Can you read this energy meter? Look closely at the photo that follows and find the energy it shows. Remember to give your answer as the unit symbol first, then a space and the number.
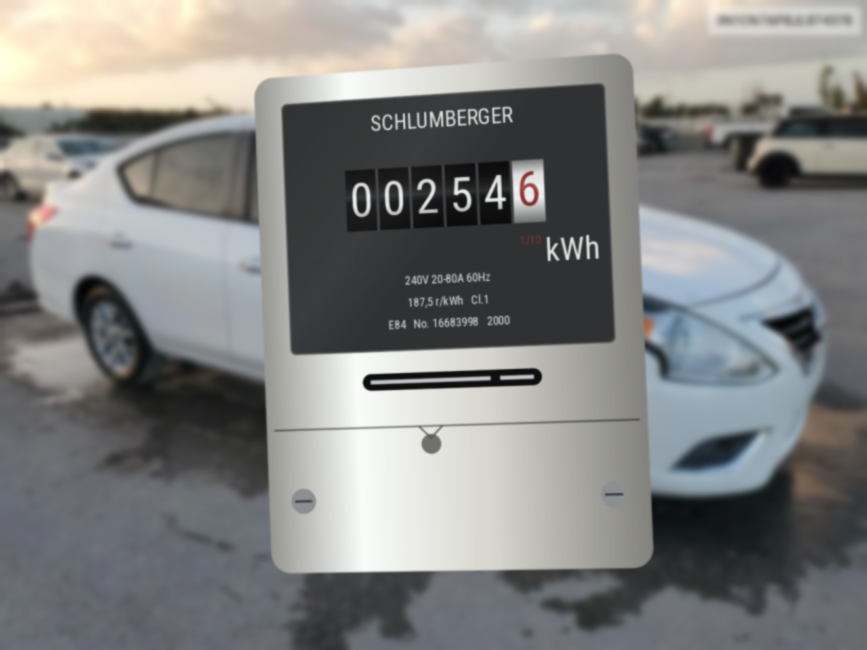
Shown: kWh 254.6
